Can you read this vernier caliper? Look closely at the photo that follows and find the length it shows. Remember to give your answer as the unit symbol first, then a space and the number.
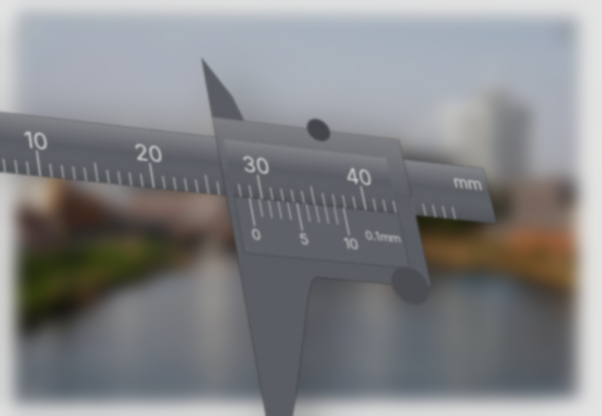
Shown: mm 28.8
